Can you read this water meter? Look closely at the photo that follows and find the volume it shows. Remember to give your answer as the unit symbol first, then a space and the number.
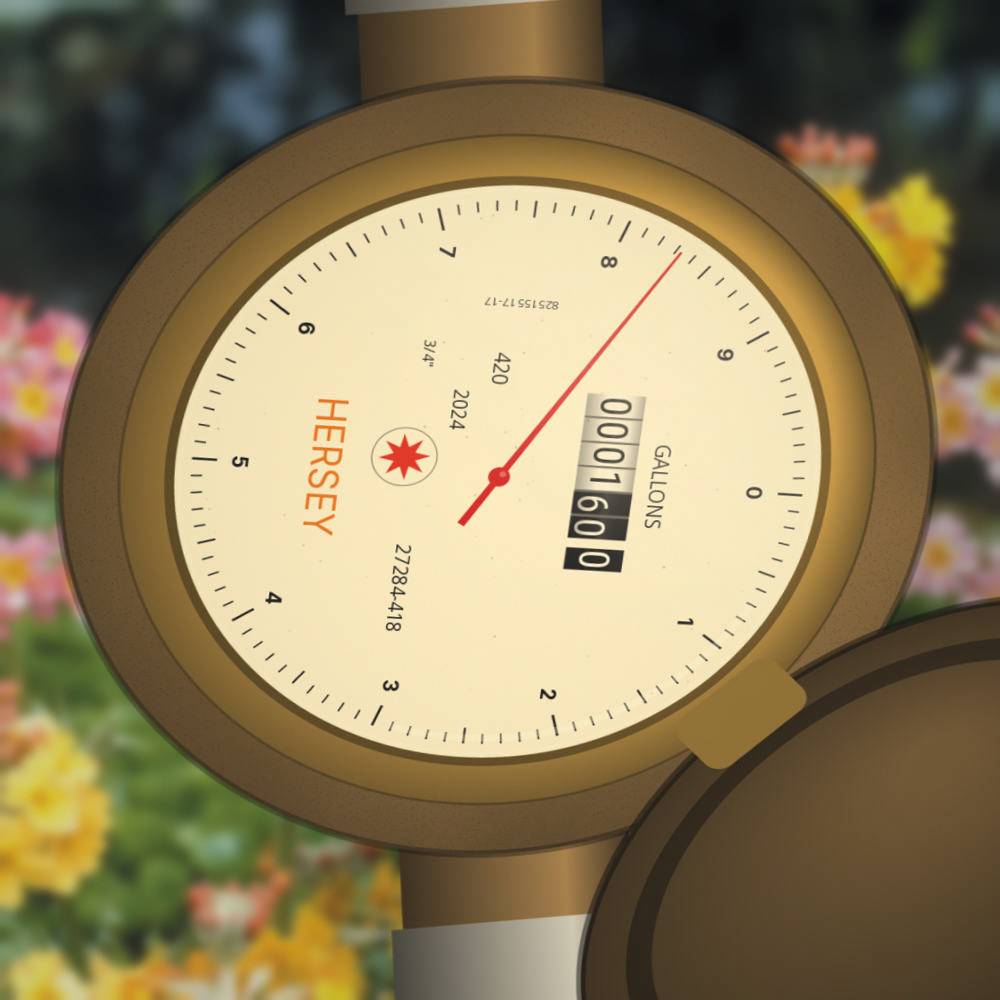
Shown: gal 1598.3
